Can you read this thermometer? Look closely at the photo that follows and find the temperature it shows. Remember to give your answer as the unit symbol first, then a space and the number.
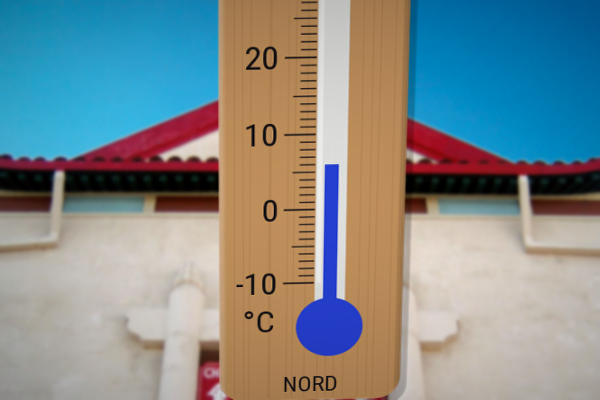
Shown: °C 6
